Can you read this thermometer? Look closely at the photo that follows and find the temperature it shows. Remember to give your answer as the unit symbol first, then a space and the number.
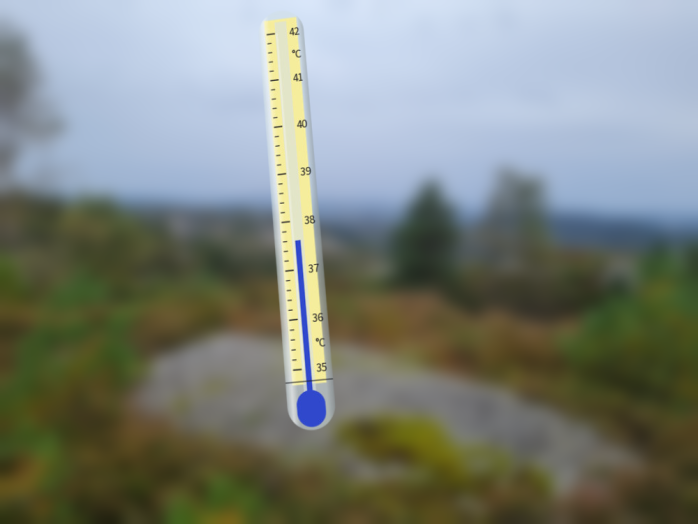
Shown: °C 37.6
